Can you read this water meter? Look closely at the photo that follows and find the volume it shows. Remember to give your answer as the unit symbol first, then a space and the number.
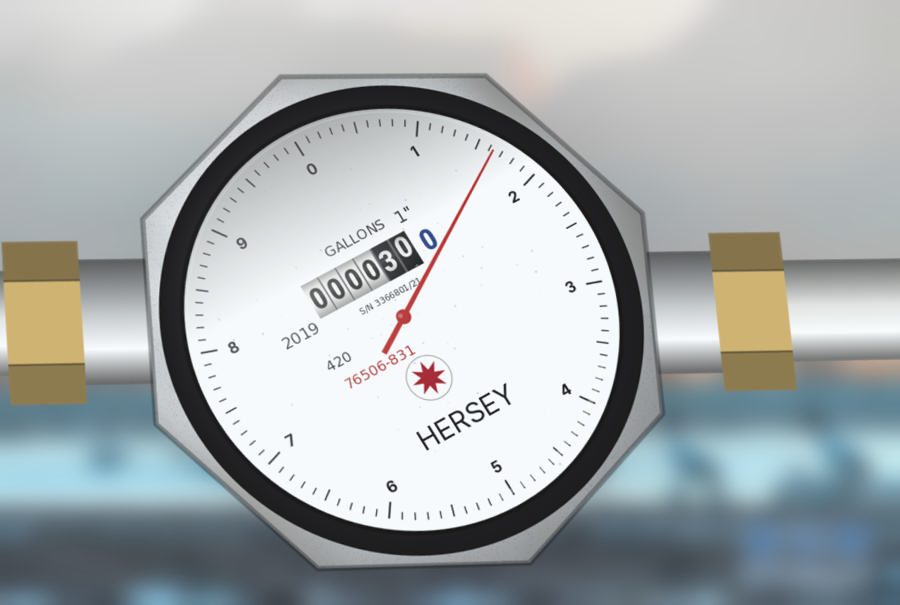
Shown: gal 301.6
